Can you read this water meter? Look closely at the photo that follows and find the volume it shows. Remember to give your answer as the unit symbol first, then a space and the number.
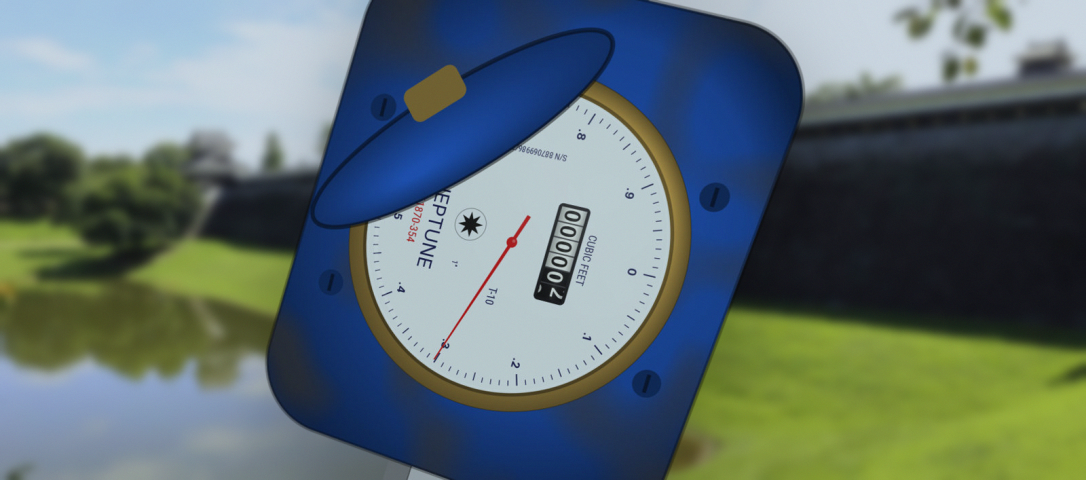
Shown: ft³ 2.30
